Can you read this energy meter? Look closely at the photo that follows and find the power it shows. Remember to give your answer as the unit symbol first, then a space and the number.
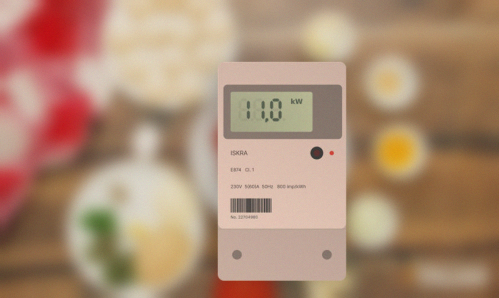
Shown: kW 11.0
